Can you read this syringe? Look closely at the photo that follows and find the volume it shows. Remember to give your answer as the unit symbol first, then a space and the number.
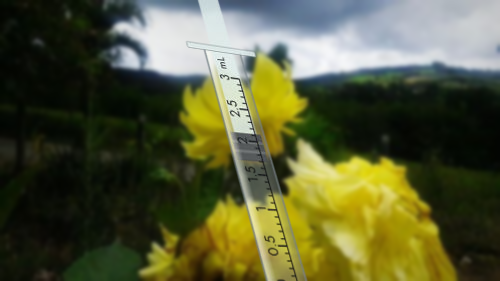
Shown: mL 1.7
